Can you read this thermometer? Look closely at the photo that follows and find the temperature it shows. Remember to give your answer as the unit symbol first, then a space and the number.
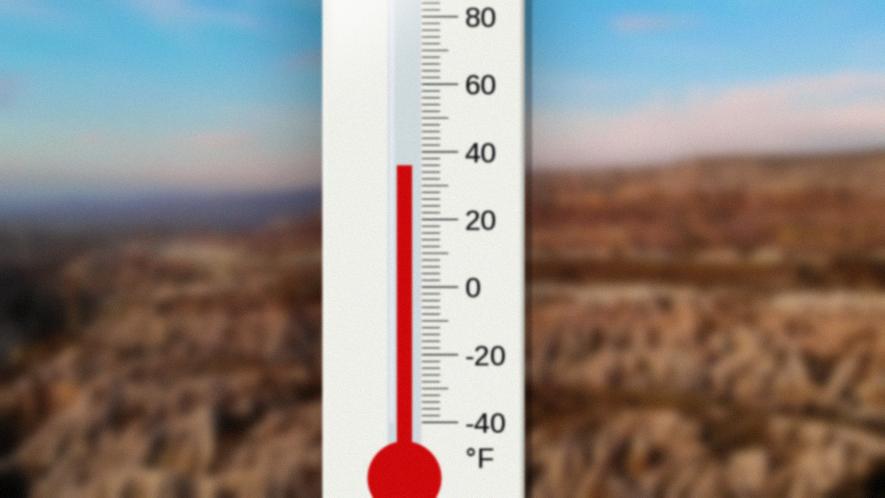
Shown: °F 36
